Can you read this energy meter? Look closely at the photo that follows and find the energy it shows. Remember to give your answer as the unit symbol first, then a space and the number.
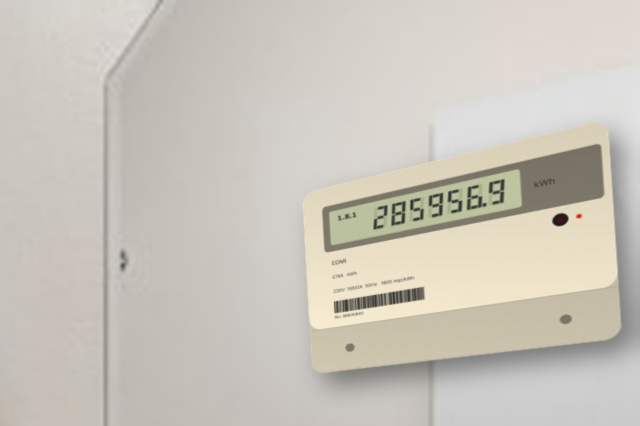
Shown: kWh 285956.9
